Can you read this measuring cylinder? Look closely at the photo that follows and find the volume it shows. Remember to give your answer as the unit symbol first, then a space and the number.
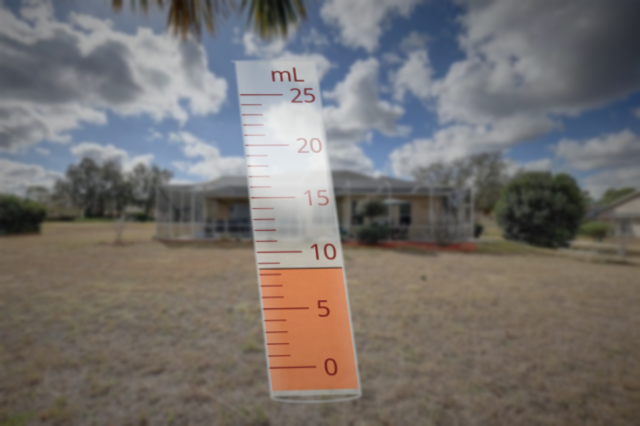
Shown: mL 8.5
